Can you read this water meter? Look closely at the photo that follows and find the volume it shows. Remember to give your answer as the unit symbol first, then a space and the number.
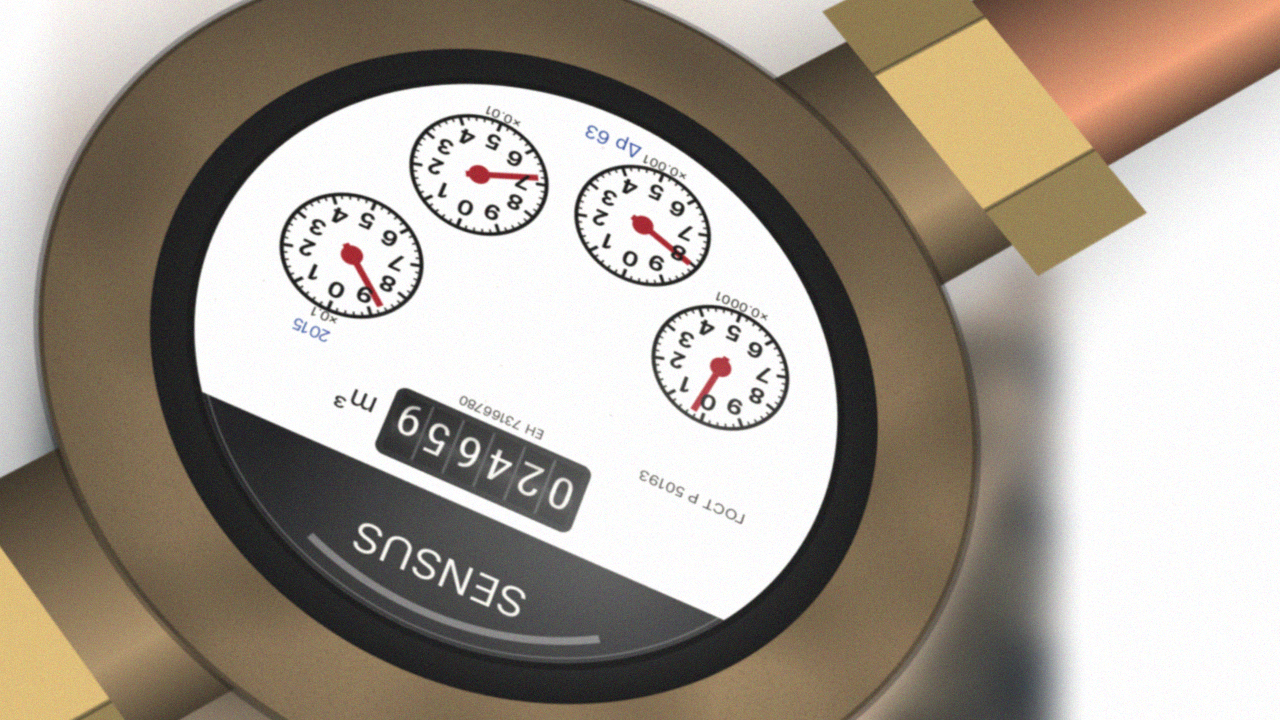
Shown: m³ 24658.8680
